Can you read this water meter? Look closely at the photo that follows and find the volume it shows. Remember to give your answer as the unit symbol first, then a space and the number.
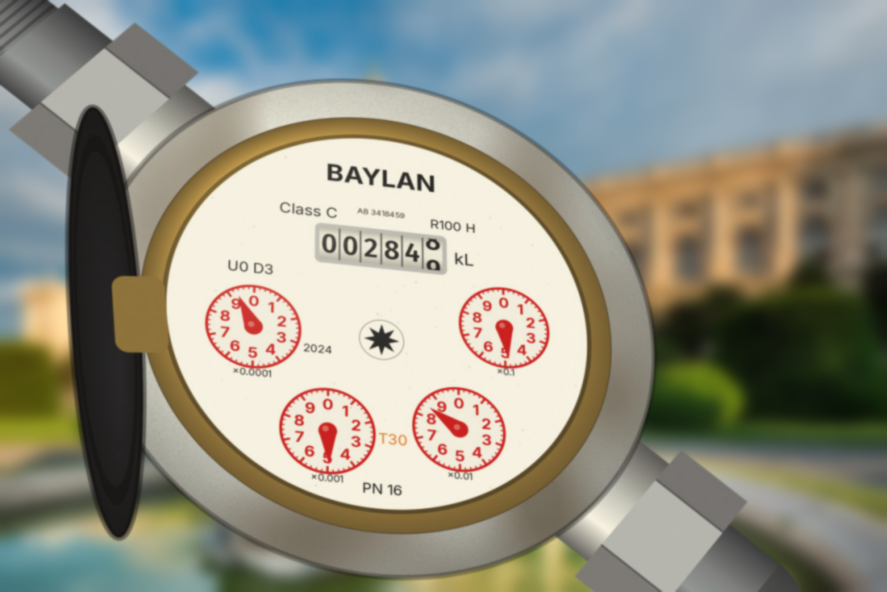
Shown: kL 2848.4849
